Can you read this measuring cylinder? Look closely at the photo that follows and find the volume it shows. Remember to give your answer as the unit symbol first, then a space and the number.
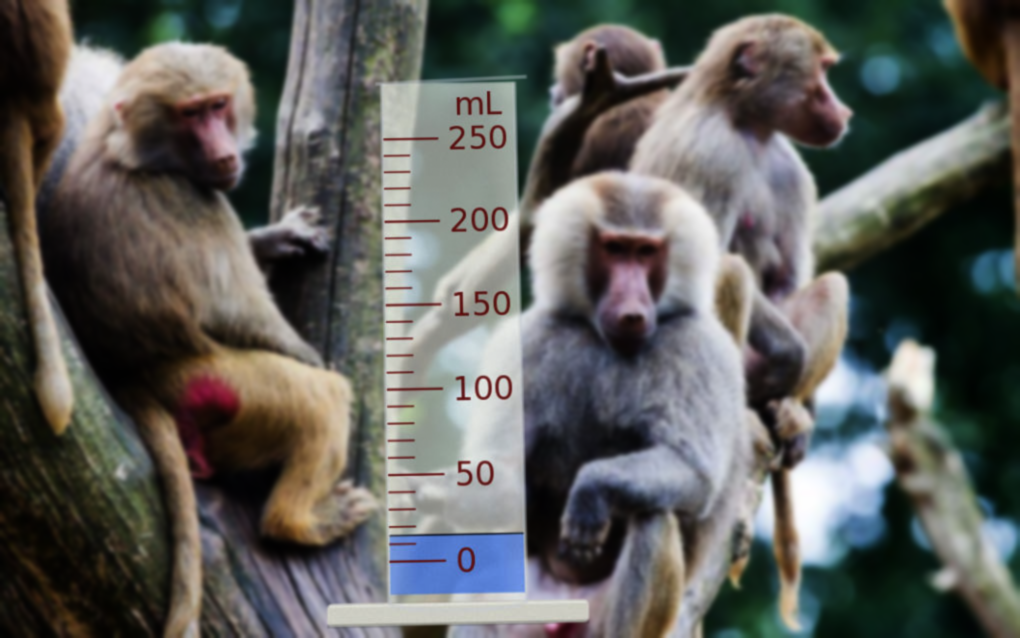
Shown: mL 15
